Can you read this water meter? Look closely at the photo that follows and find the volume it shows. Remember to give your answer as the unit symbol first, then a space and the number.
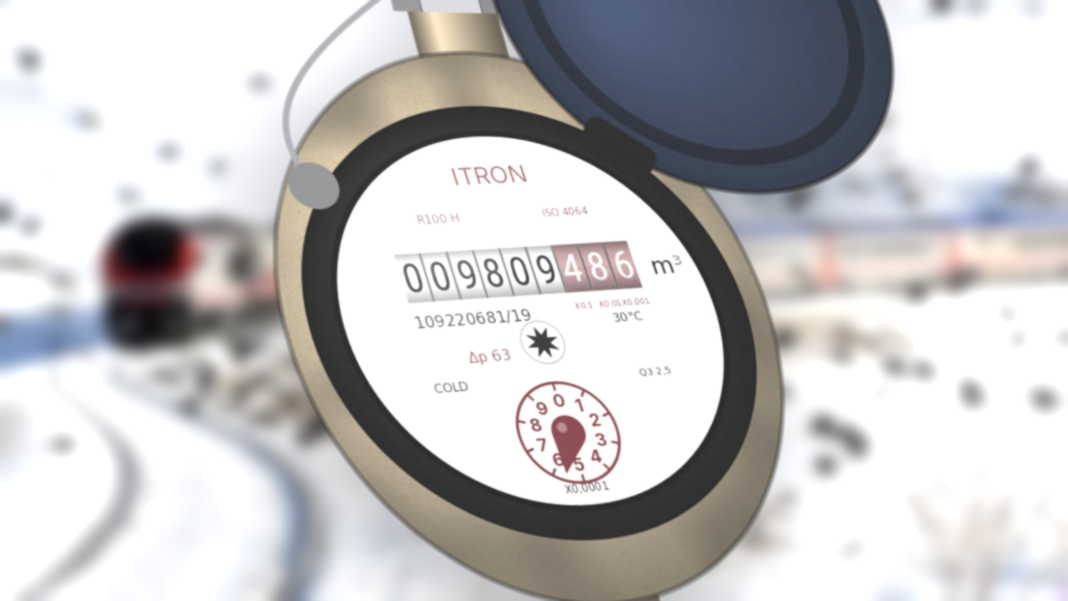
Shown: m³ 9809.4865
